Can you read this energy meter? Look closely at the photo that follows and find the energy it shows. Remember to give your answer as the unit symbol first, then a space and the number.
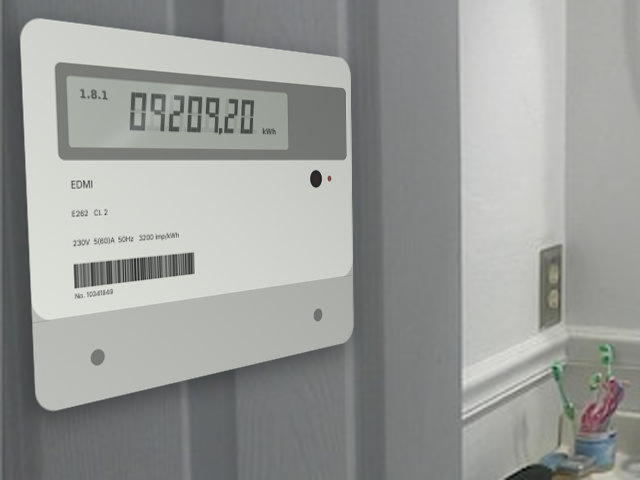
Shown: kWh 9209.20
